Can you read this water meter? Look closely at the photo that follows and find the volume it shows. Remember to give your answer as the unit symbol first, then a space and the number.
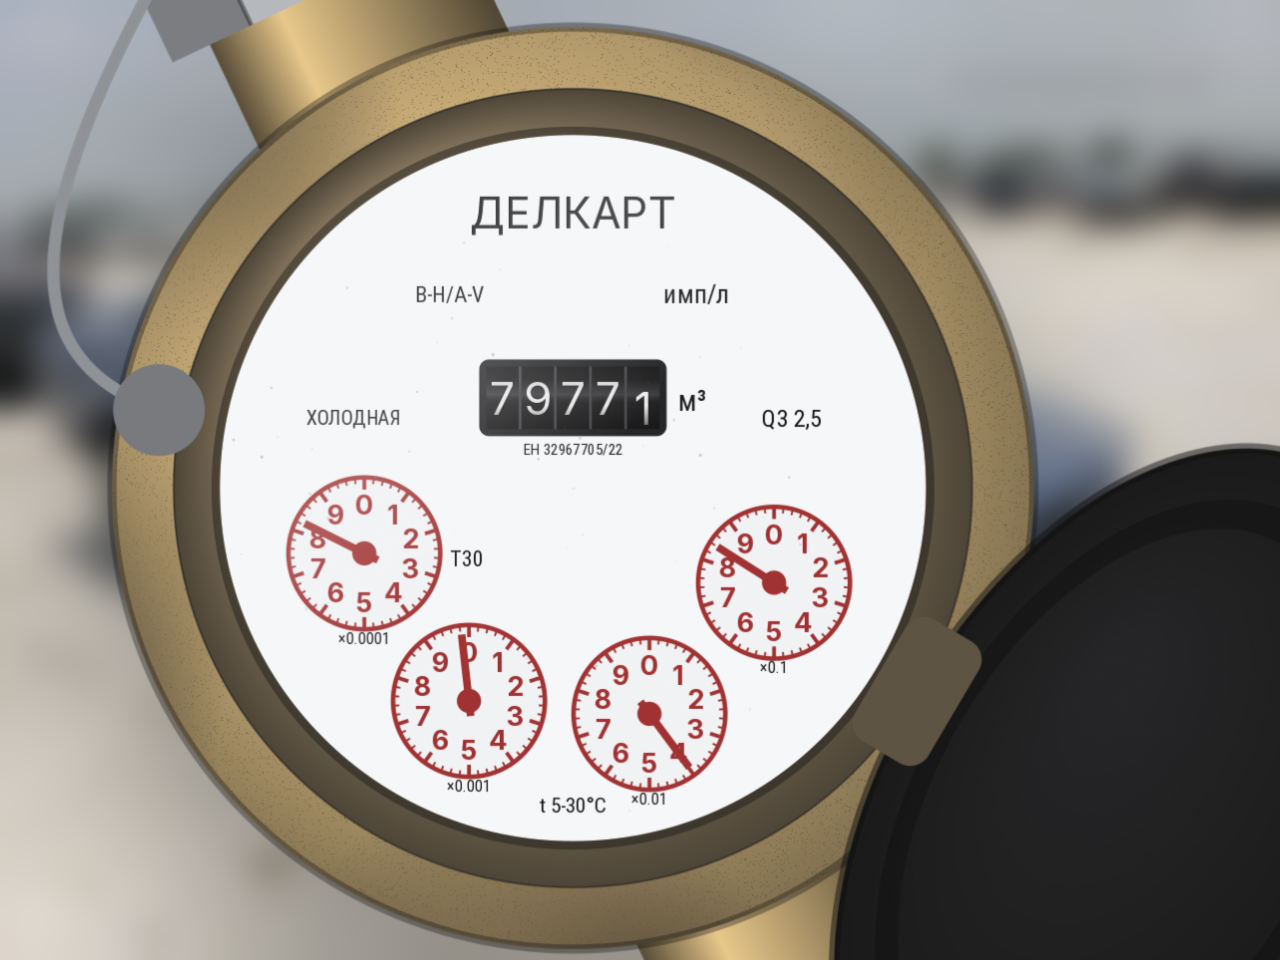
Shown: m³ 79770.8398
